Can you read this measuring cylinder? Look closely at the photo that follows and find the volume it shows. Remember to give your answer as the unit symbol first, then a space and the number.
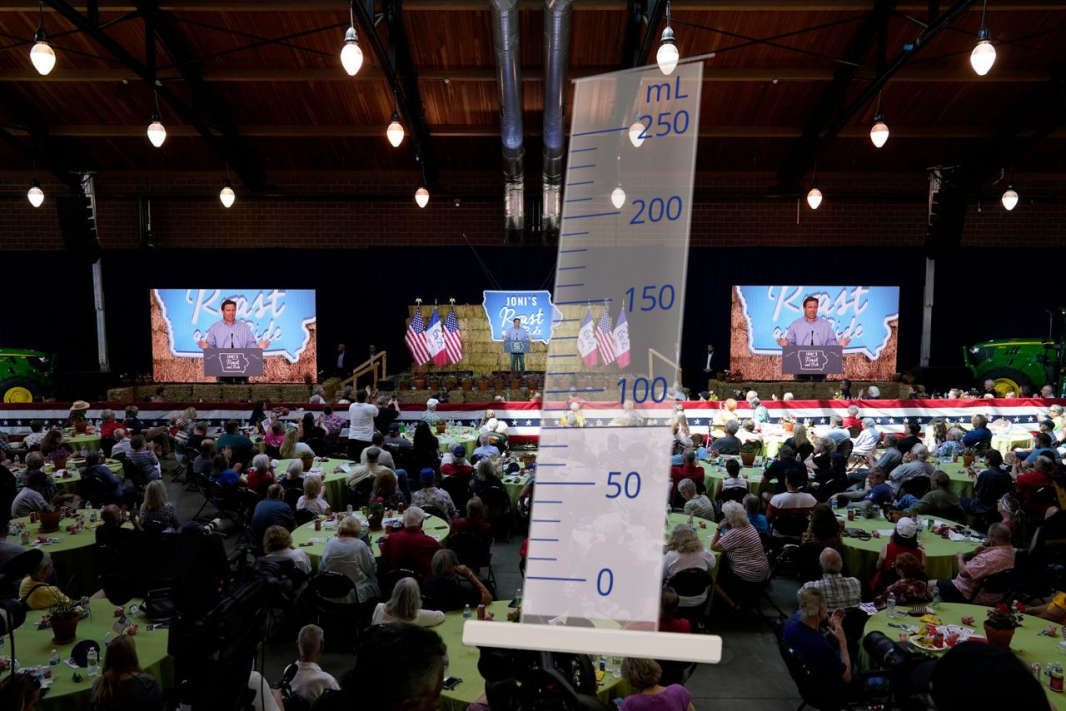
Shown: mL 80
